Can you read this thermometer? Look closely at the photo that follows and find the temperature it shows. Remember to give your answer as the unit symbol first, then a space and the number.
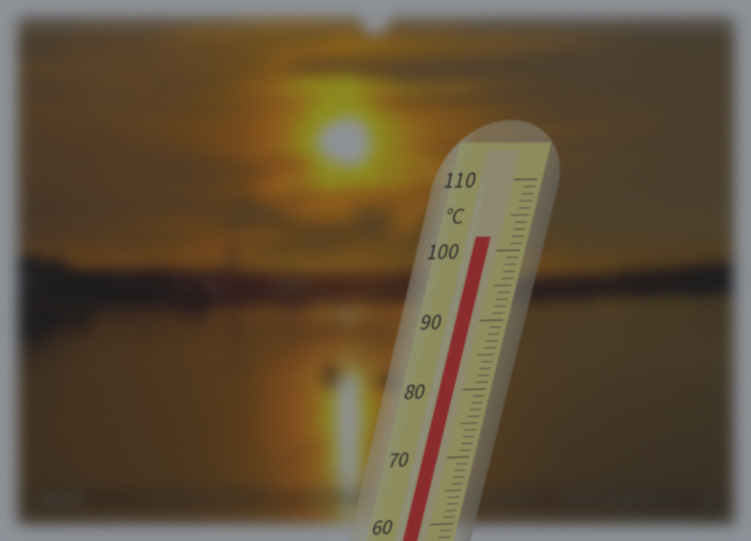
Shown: °C 102
